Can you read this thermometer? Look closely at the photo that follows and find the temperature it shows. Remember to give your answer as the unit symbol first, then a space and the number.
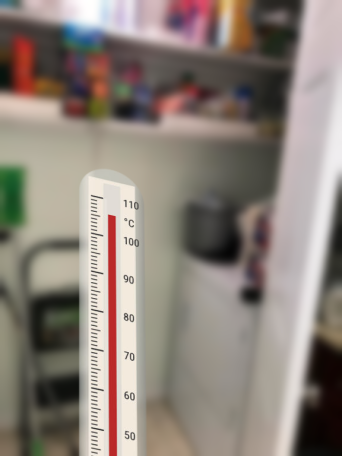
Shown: °C 106
